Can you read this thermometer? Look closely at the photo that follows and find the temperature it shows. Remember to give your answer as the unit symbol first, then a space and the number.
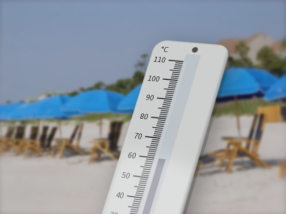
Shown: °C 60
